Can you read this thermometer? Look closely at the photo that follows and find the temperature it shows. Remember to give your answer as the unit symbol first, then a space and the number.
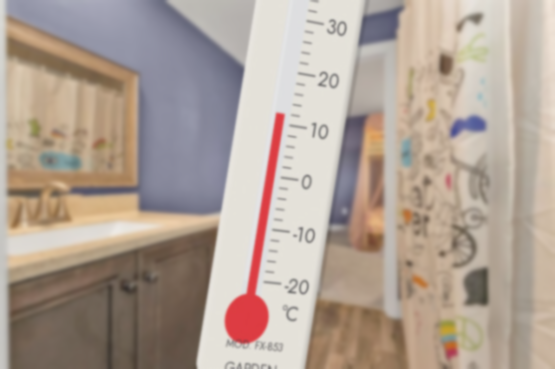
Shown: °C 12
